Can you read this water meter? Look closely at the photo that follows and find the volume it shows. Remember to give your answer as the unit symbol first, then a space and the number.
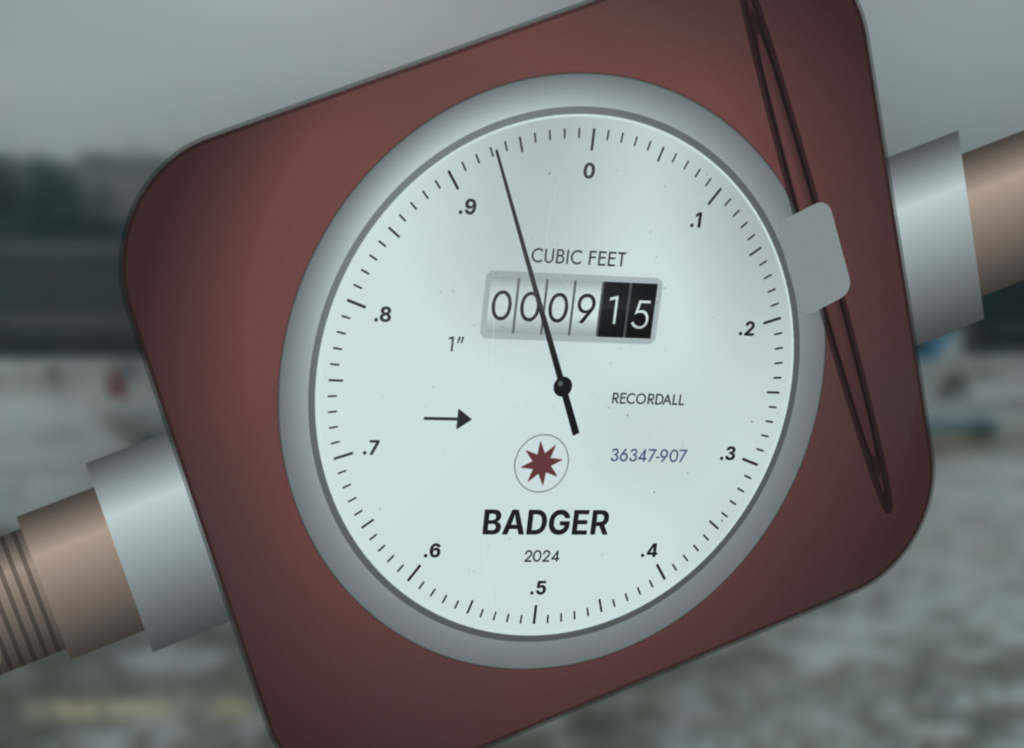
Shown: ft³ 914.93
